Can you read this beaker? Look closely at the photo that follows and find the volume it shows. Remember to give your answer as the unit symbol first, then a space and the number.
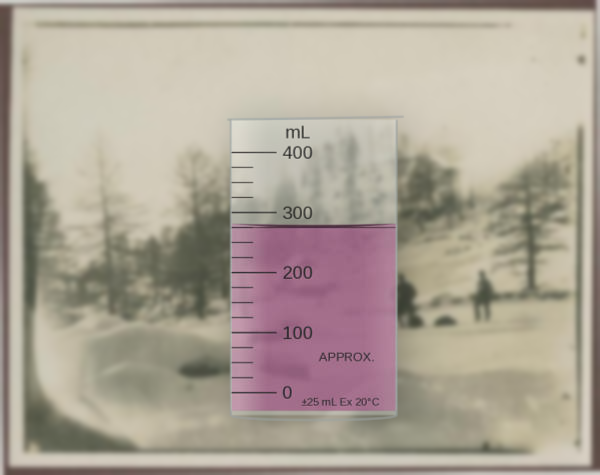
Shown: mL 275
